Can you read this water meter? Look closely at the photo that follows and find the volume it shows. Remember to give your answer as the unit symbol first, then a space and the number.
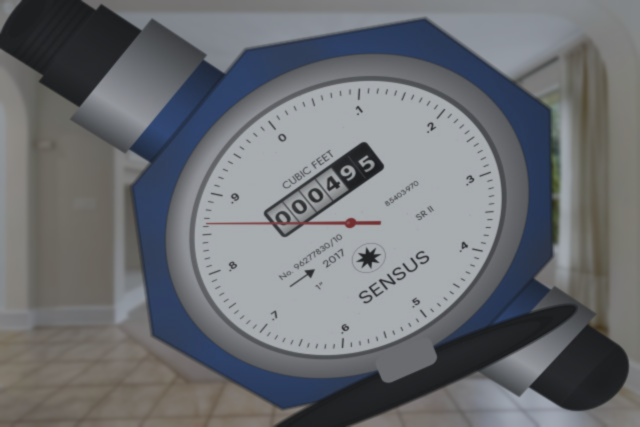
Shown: ft³ 494.86
